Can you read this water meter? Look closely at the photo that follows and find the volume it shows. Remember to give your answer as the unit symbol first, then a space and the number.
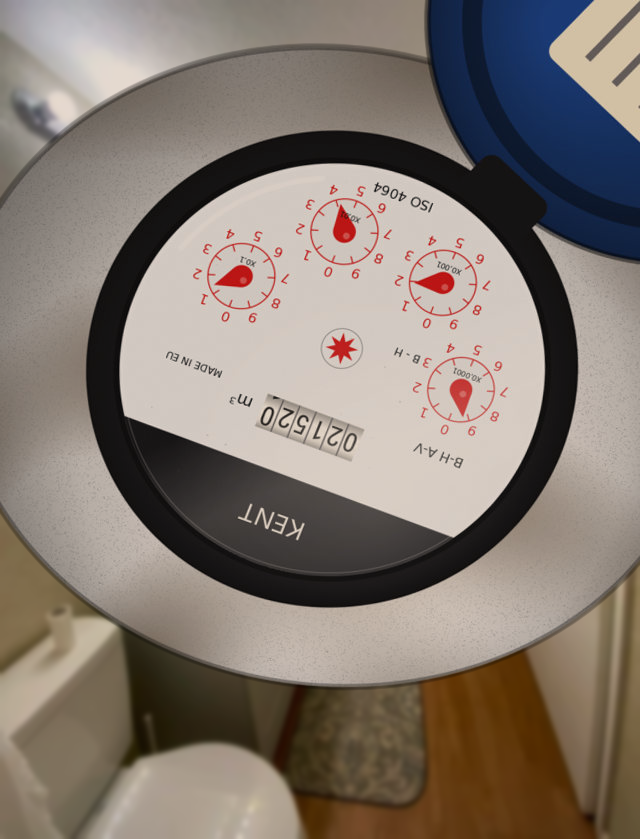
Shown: m³ 21520.1419
